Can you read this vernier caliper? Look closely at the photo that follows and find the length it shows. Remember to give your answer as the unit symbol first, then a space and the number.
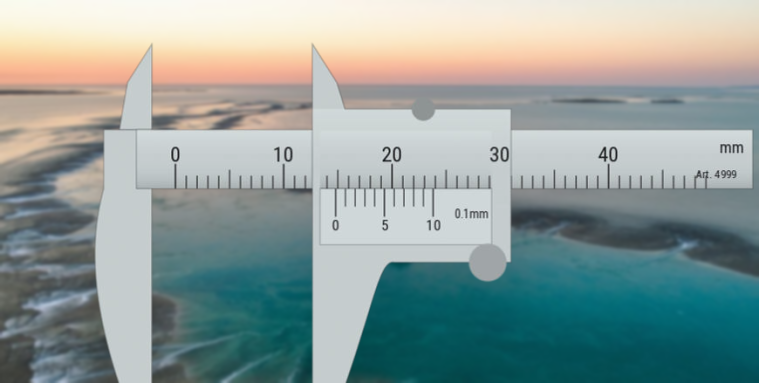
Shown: mm 14.8
